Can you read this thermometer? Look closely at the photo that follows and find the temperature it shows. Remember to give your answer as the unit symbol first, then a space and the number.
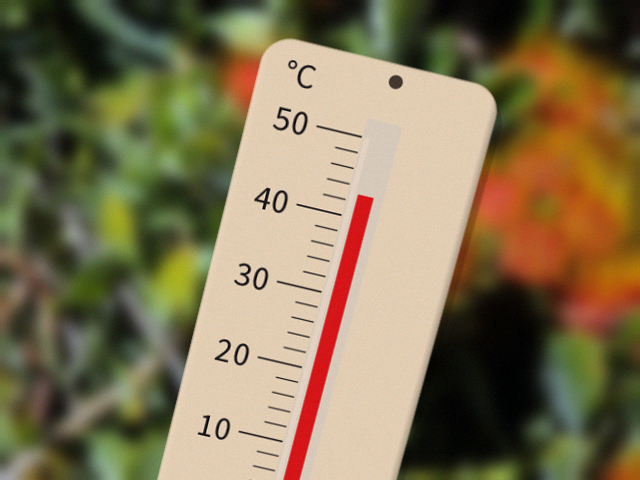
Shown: °C 43
